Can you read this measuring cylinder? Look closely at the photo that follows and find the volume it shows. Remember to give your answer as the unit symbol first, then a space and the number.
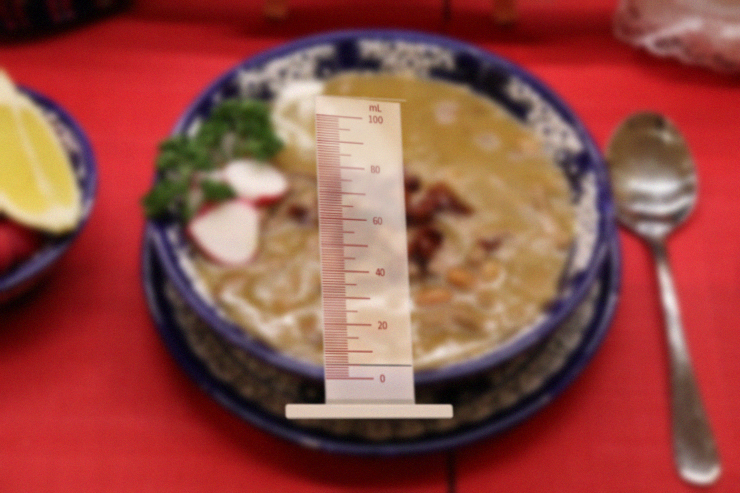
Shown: mL 5
